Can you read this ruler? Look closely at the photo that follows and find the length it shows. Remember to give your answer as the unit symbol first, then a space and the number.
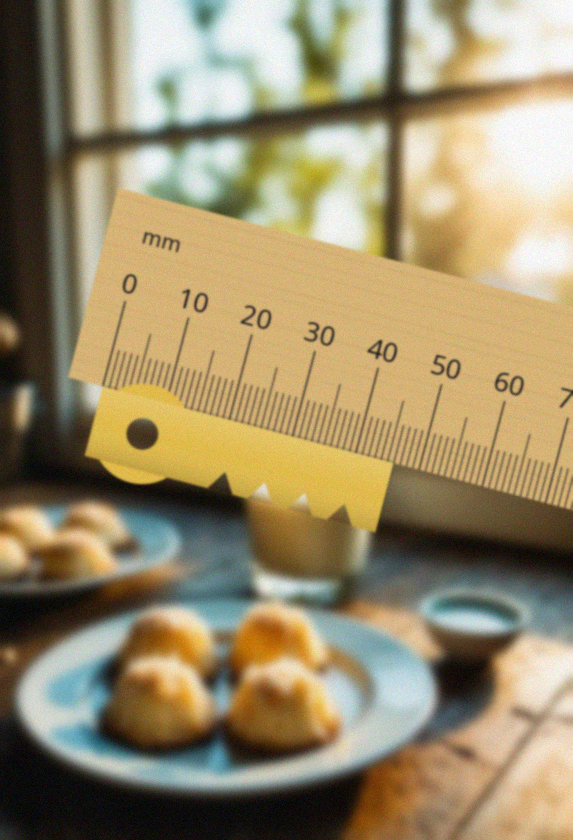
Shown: mm 46
